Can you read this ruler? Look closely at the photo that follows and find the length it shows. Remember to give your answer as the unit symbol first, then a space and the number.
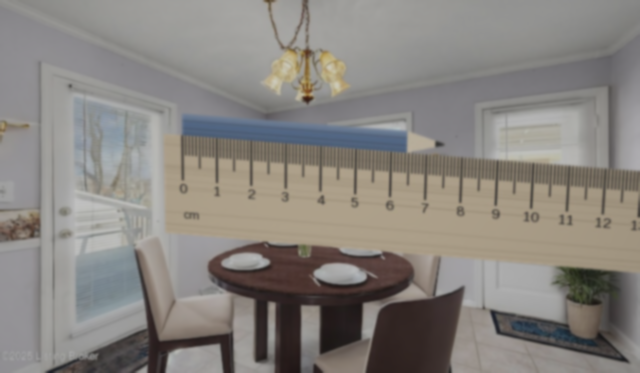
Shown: cm 7.5
